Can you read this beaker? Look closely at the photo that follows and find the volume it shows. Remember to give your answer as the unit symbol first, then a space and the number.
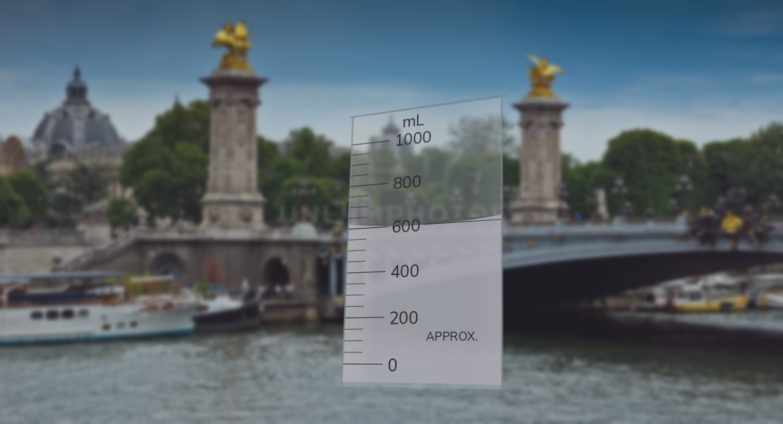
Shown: mL 600
